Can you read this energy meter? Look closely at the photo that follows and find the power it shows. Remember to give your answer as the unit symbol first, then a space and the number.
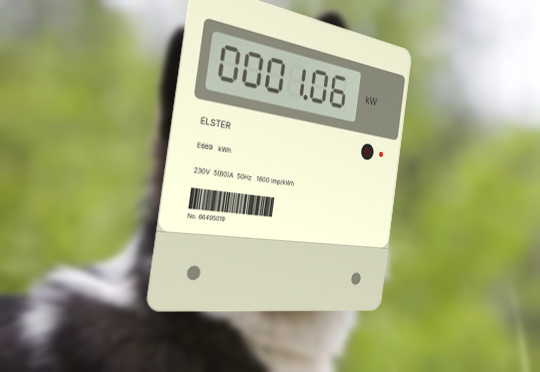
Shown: kW 1.06
